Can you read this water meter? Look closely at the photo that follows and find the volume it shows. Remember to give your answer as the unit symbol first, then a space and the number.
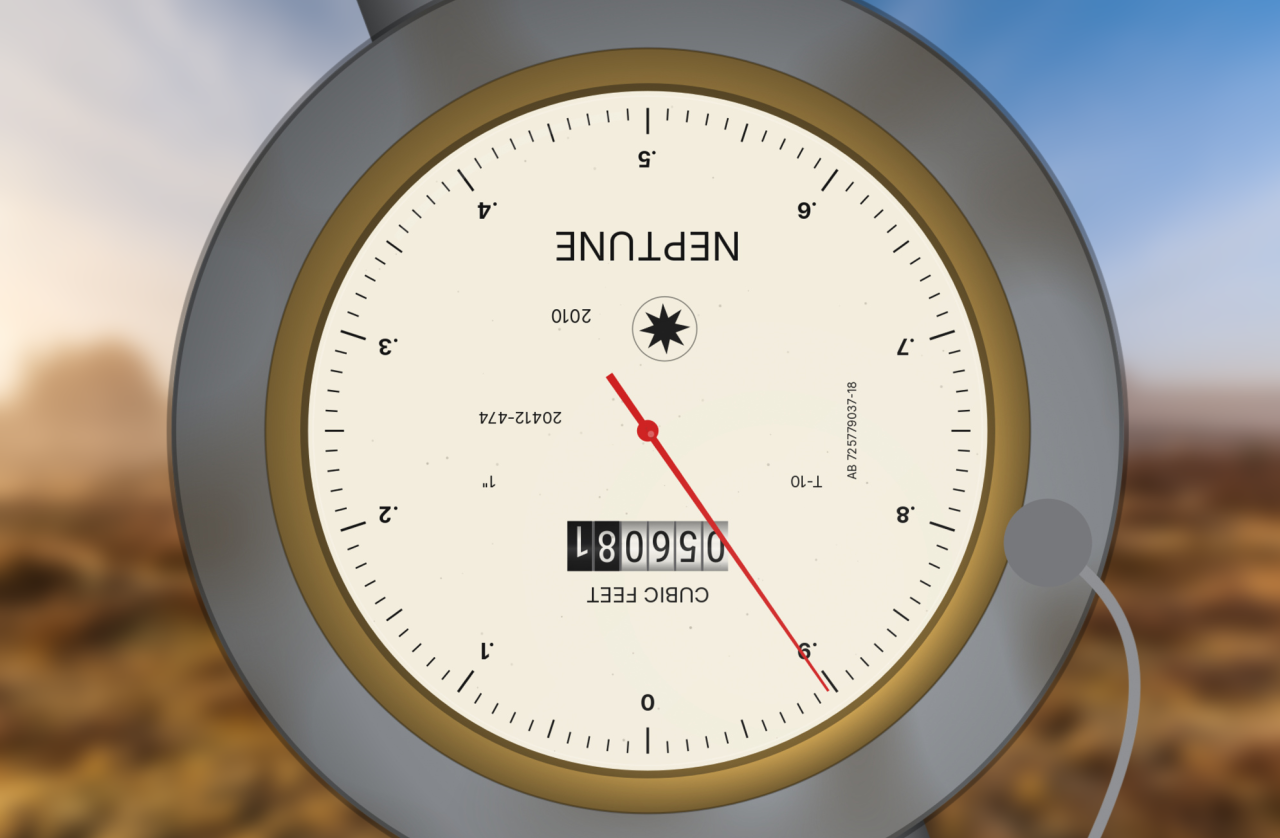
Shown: ft³ 56080.90
